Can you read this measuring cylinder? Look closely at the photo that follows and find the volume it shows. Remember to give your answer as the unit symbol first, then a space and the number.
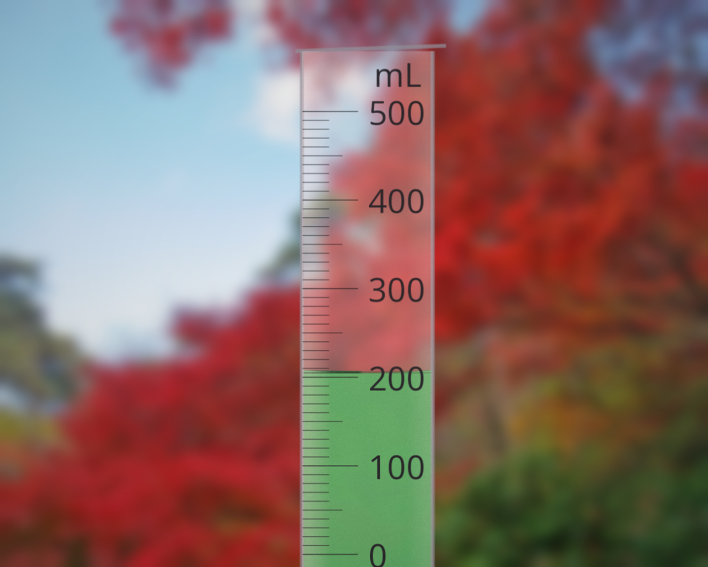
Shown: mL 205
